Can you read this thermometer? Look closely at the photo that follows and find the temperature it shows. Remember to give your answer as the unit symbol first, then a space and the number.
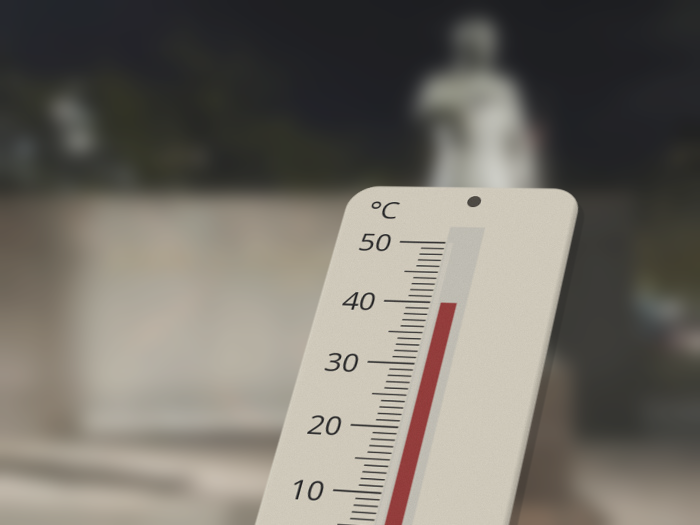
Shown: °C 40
